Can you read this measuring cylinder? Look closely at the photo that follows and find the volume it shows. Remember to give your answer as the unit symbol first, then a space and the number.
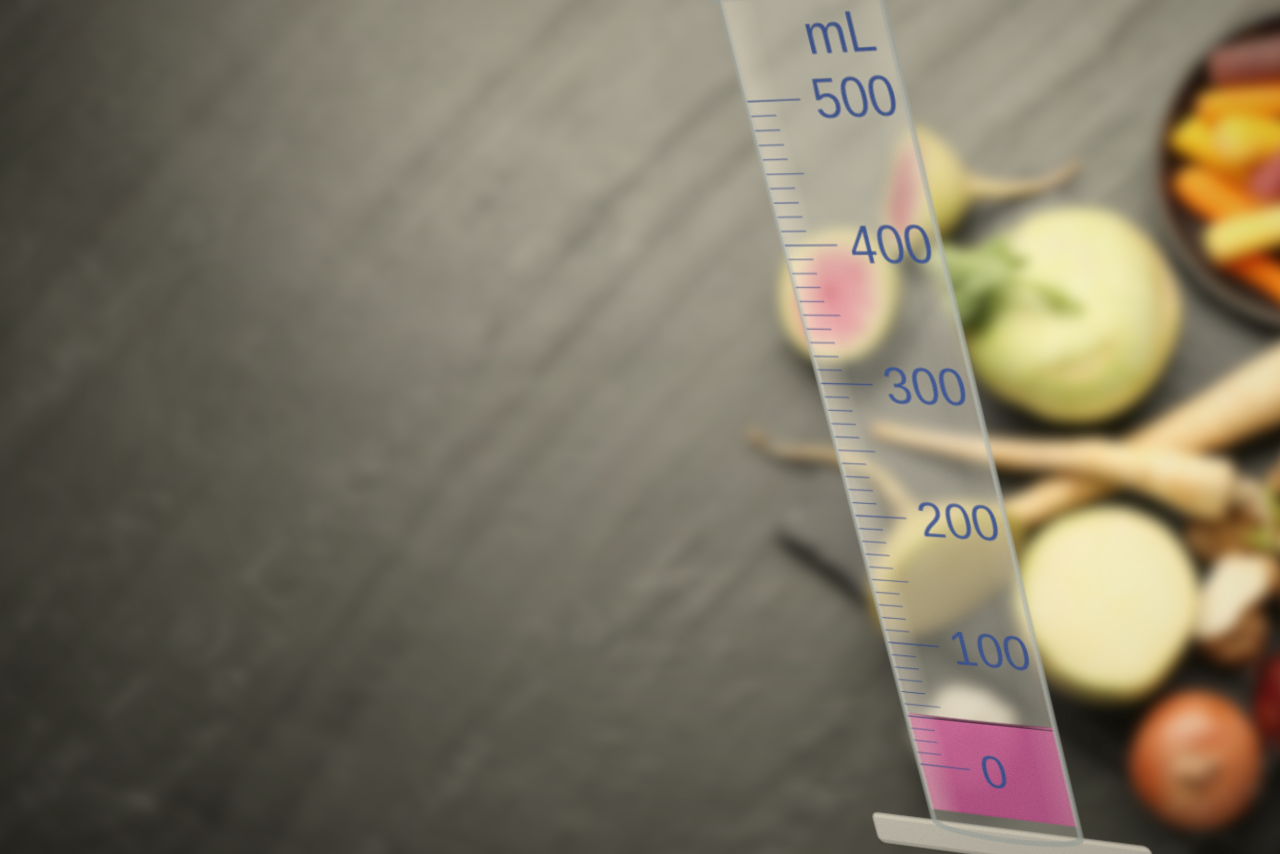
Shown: mL 40
